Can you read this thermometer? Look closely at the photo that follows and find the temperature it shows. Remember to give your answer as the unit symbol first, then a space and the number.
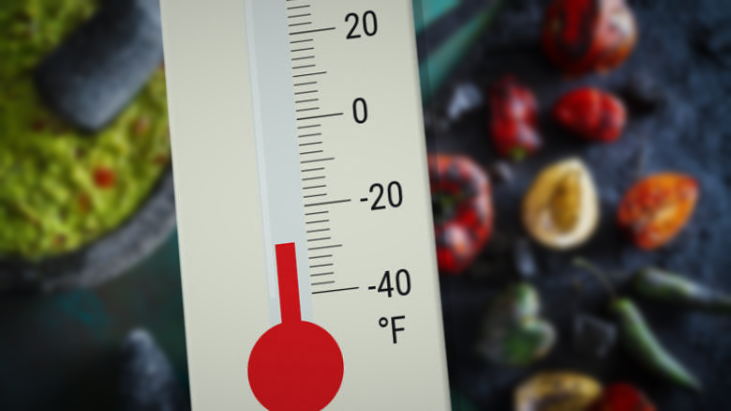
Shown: °F -28
